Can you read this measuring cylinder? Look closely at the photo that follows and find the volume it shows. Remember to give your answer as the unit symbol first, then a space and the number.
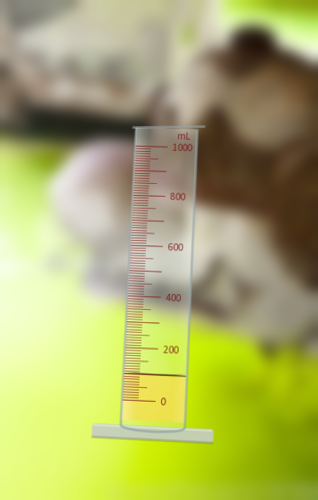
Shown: mL 100
